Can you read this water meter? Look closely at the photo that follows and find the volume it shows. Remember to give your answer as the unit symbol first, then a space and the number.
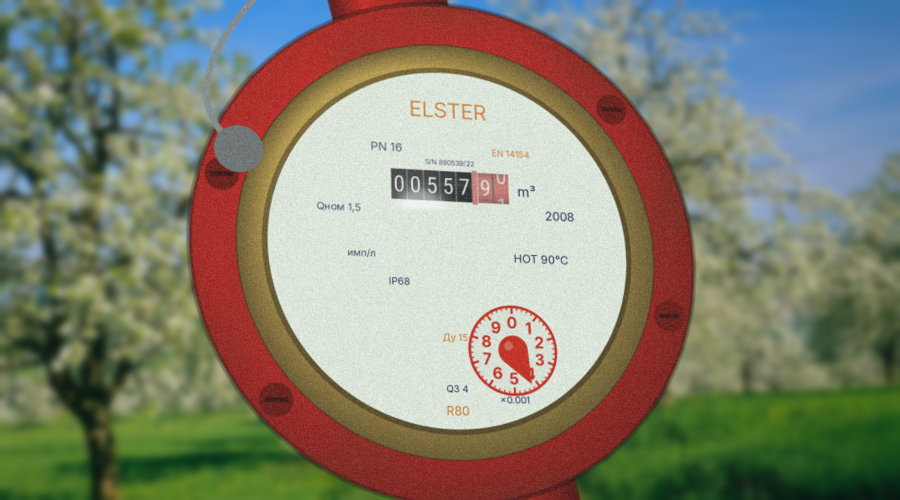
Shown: m³ 557.904
